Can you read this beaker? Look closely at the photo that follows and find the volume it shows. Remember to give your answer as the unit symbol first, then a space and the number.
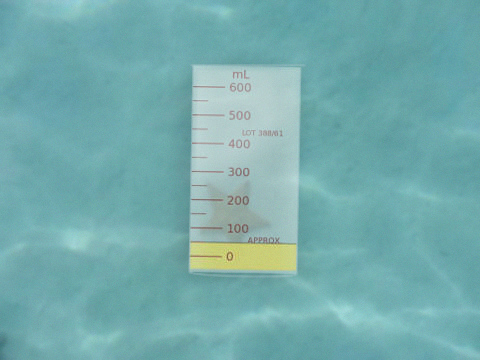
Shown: mL 50
